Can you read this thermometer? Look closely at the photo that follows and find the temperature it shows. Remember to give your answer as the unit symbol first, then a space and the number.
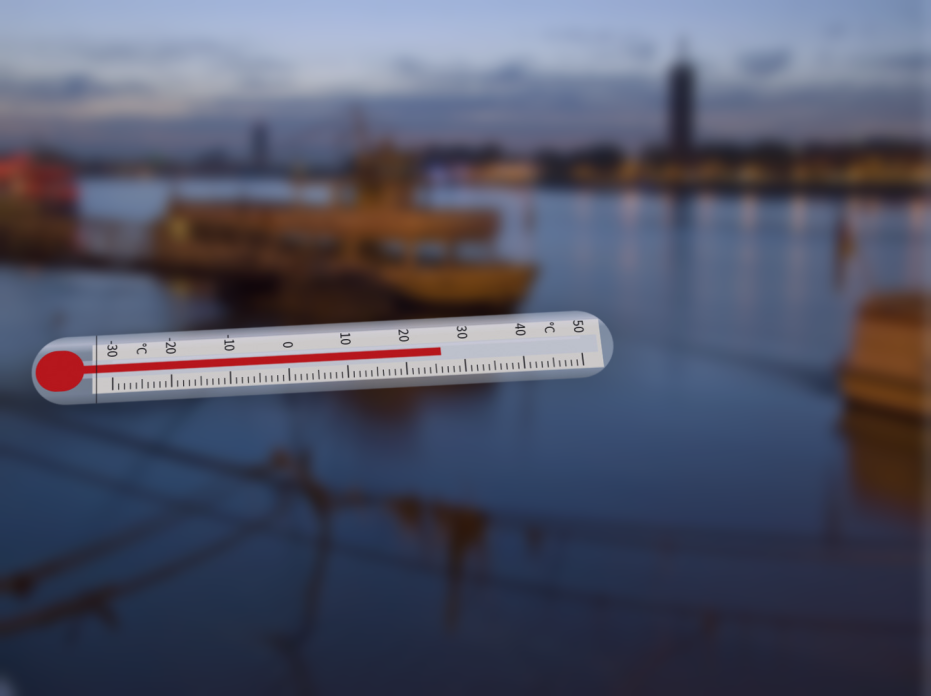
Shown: °C 26
